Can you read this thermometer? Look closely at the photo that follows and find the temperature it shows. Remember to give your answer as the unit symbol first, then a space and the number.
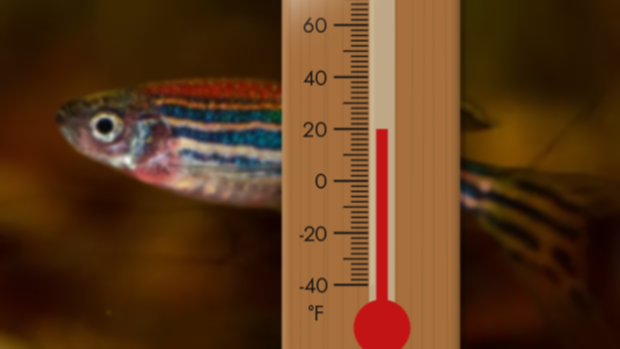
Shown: °F 20
